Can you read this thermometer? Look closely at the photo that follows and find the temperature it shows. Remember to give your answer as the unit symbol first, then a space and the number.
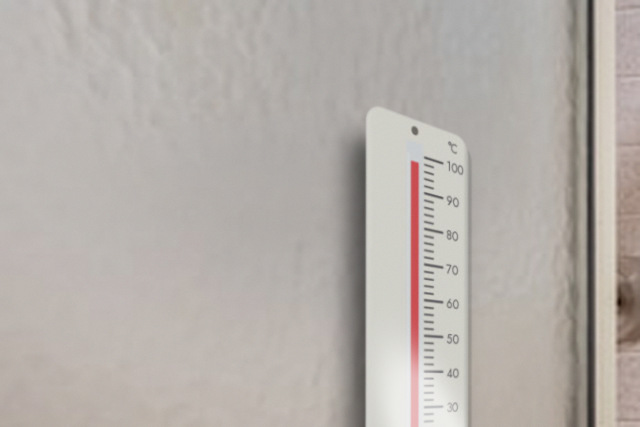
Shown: °C 98
